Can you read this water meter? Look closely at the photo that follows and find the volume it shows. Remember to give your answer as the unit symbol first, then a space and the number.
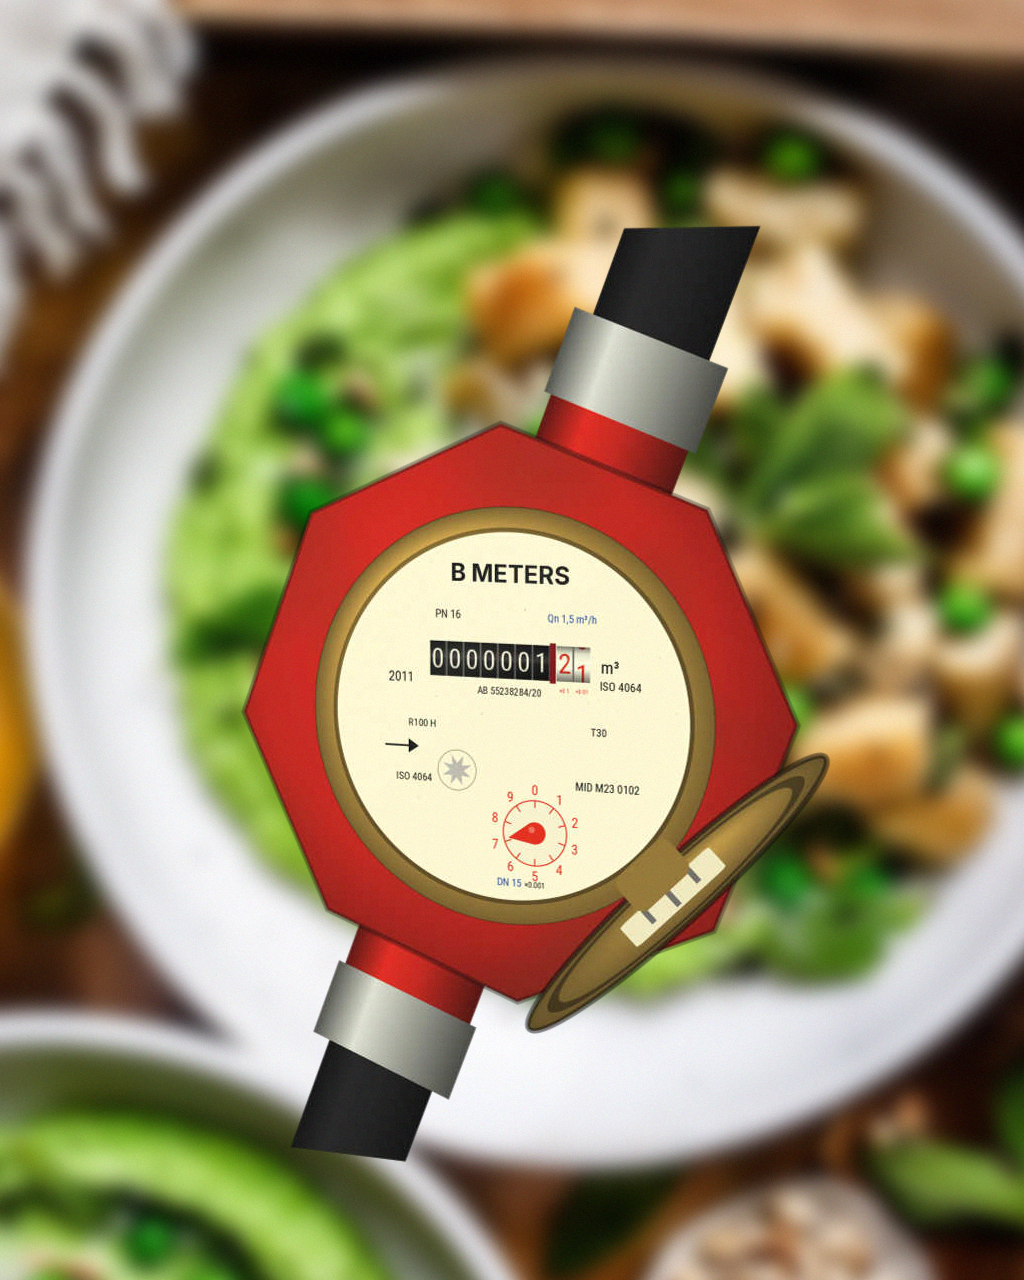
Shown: m³ 1.207
